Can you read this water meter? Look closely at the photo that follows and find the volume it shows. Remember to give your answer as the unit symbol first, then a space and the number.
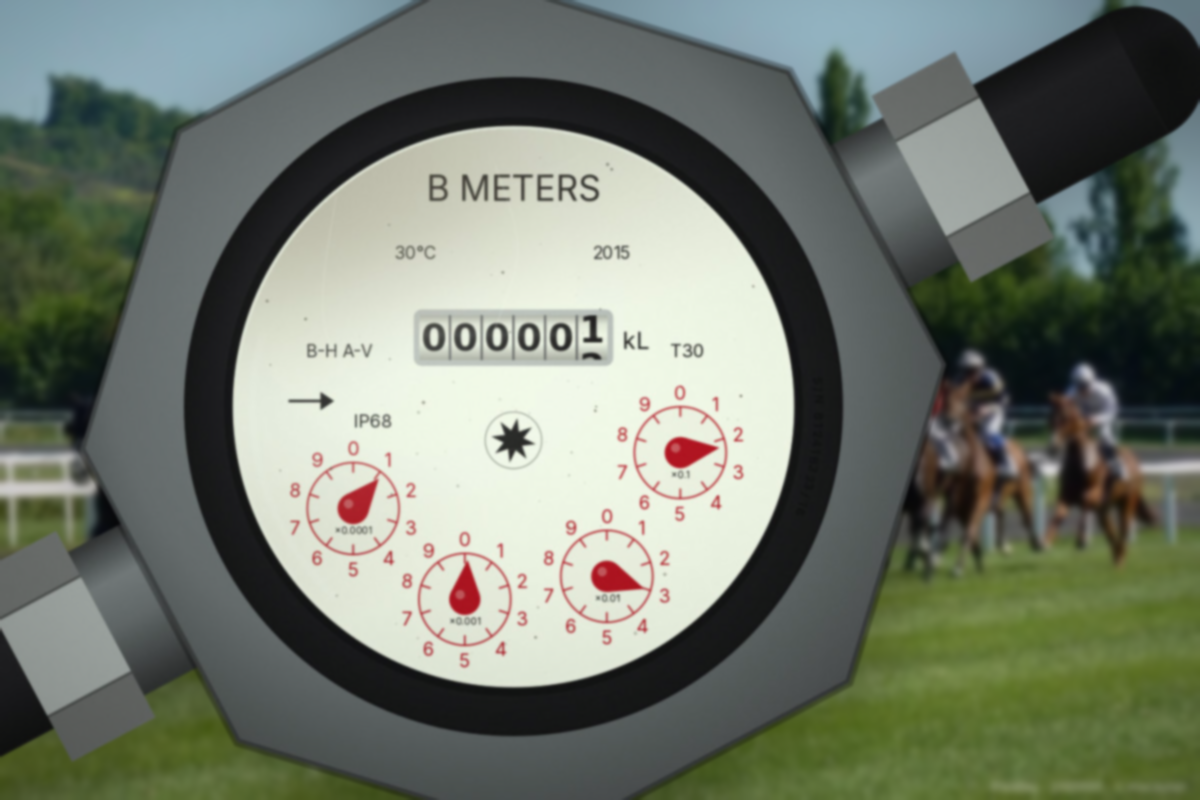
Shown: kL 1.2301
